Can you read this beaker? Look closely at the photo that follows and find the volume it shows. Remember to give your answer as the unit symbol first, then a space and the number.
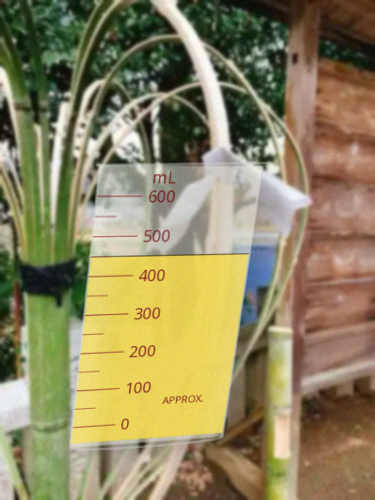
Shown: mL 450
